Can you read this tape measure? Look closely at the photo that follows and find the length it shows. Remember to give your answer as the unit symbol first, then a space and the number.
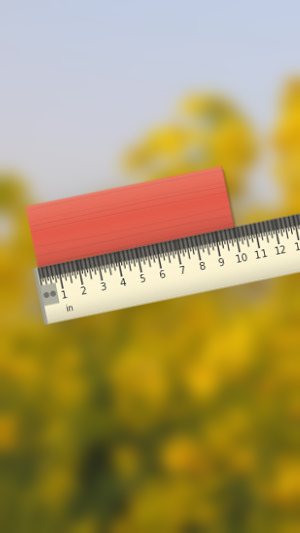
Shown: in 10
